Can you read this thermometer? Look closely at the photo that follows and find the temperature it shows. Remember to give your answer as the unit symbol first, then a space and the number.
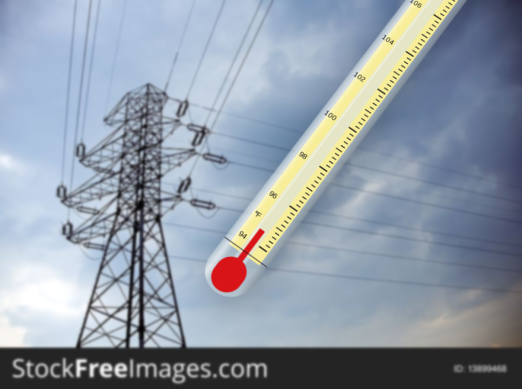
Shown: °F 94.6
